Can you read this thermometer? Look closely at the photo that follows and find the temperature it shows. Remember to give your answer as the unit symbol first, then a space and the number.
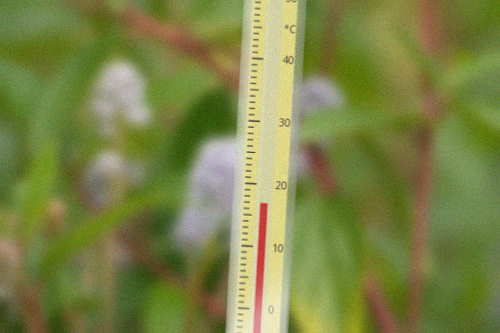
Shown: °C 17
